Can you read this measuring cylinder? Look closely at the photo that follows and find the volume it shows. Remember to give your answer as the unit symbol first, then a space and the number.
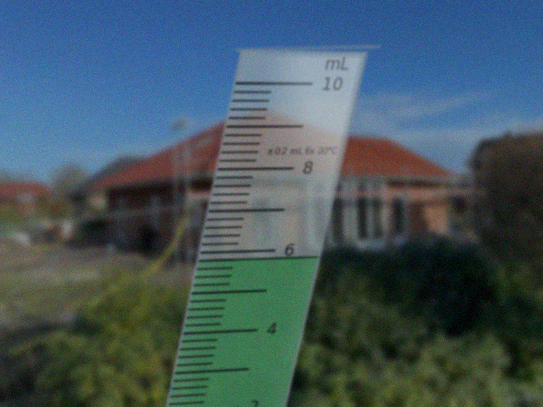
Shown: mL 5.8
